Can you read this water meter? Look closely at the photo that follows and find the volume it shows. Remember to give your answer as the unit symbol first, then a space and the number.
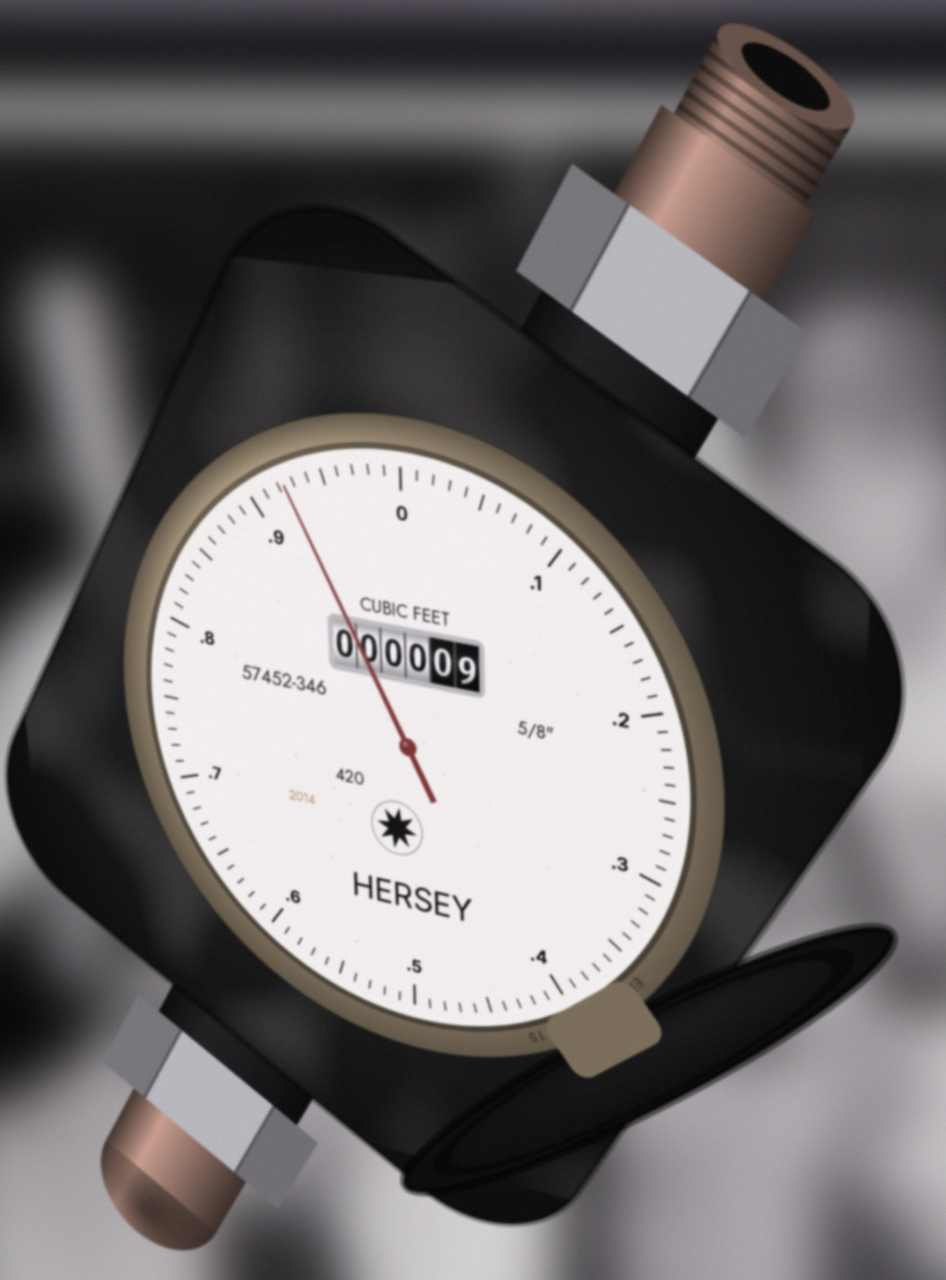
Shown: ft³ 8.92
